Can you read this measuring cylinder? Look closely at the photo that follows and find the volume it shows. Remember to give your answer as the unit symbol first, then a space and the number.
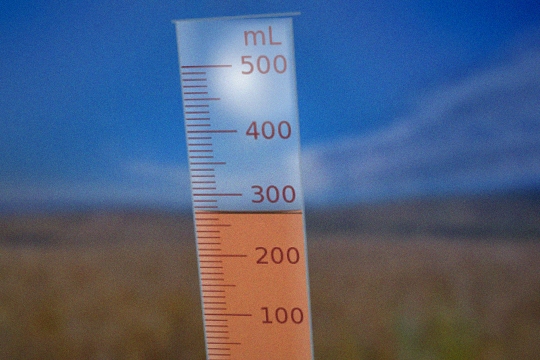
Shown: mL 270
